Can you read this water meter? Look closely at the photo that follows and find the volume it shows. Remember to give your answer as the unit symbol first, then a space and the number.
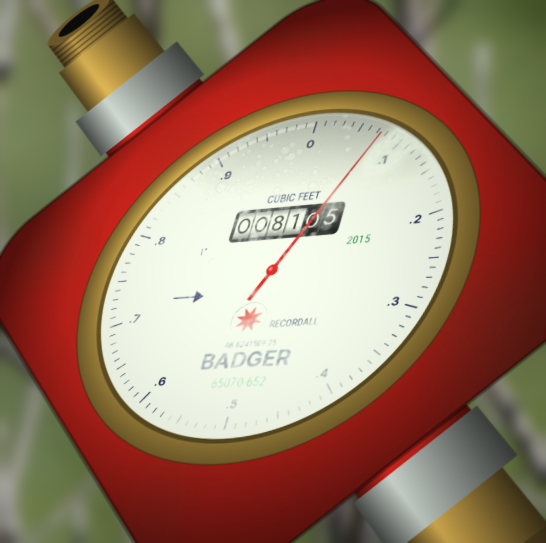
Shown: ft³ 8105.07
